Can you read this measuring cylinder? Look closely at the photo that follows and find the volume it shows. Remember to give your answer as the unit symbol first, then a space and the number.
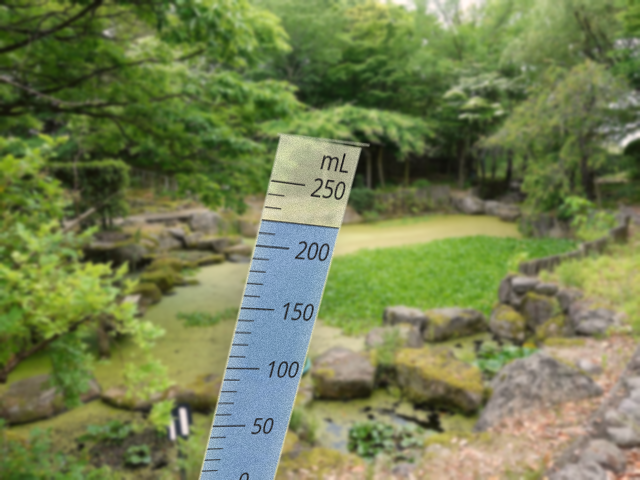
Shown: mL 220
